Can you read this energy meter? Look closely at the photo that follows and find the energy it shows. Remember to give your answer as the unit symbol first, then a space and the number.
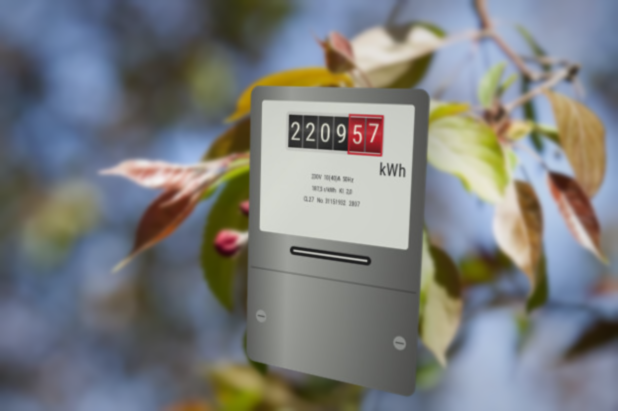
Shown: kWh 2209.57
